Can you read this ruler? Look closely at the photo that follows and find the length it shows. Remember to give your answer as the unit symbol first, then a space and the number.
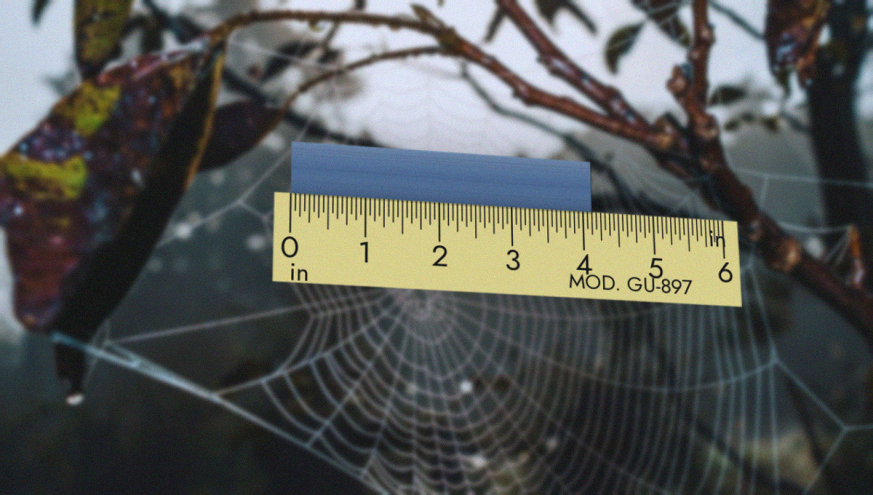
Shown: in 4.125
